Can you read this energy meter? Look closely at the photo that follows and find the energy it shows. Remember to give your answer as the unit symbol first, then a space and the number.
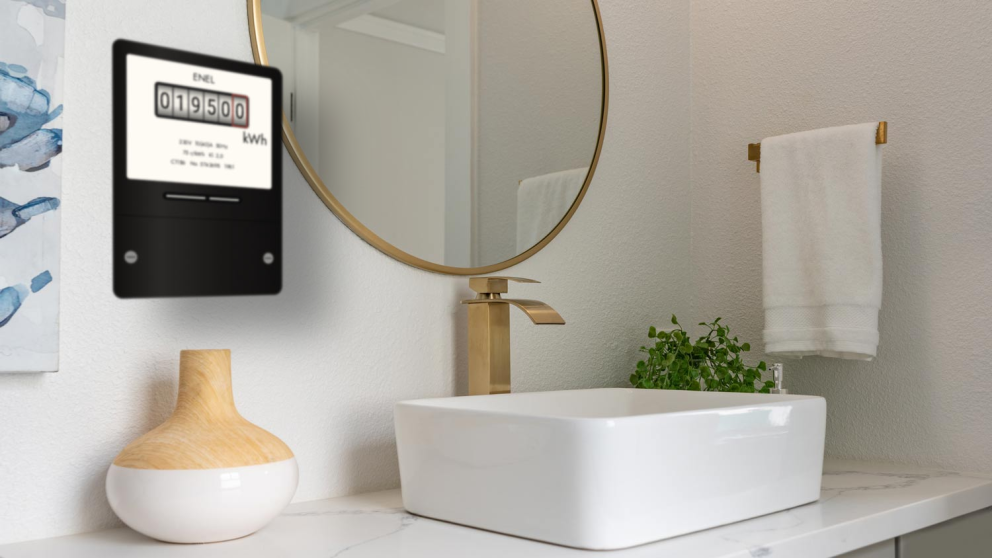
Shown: kWh 1950.0
